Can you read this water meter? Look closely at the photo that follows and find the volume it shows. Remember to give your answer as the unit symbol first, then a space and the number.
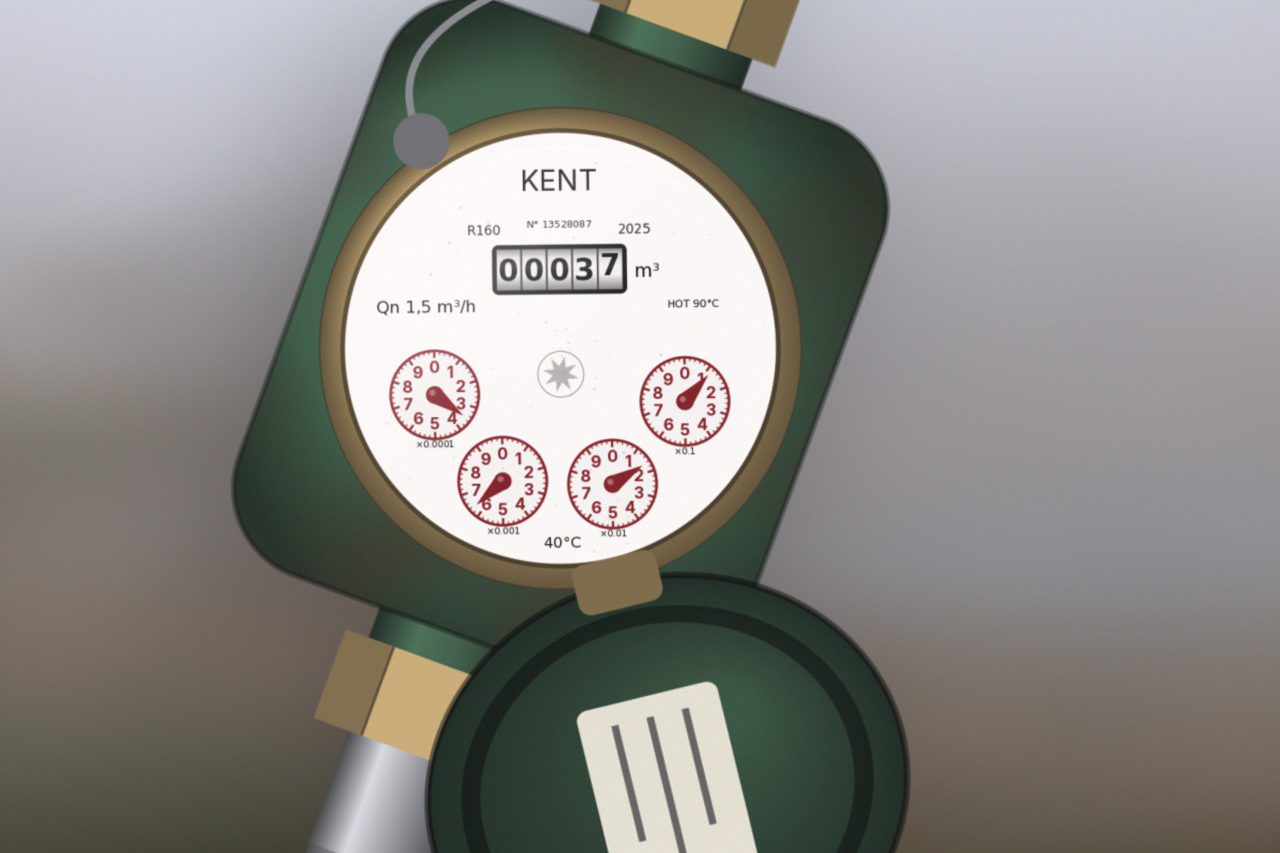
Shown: m³ 37.1163
